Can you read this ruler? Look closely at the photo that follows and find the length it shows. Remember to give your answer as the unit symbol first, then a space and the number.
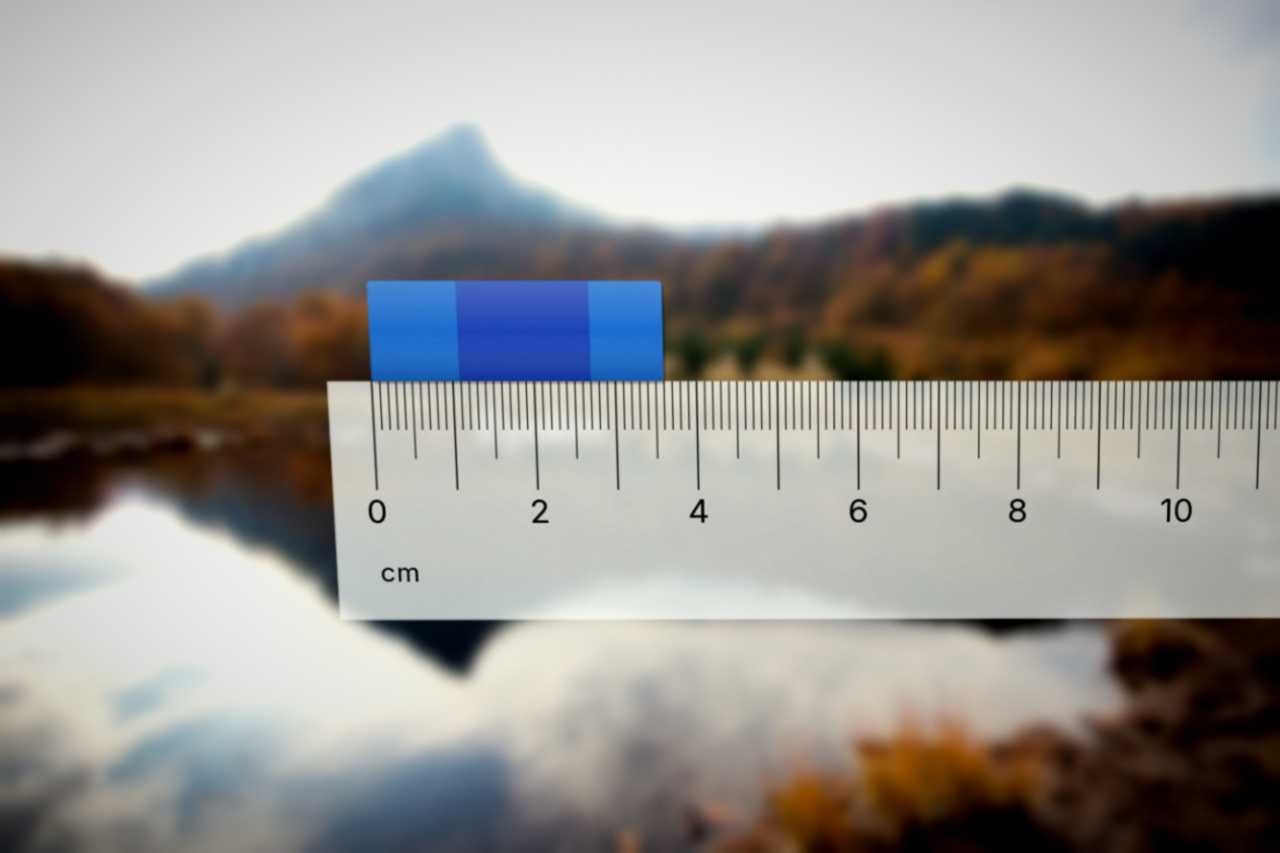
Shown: cm 3.6
